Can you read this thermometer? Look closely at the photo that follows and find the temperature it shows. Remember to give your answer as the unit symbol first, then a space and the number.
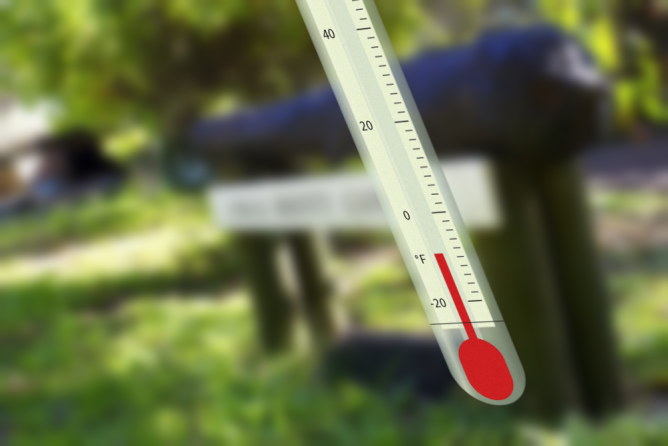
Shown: °F -9
